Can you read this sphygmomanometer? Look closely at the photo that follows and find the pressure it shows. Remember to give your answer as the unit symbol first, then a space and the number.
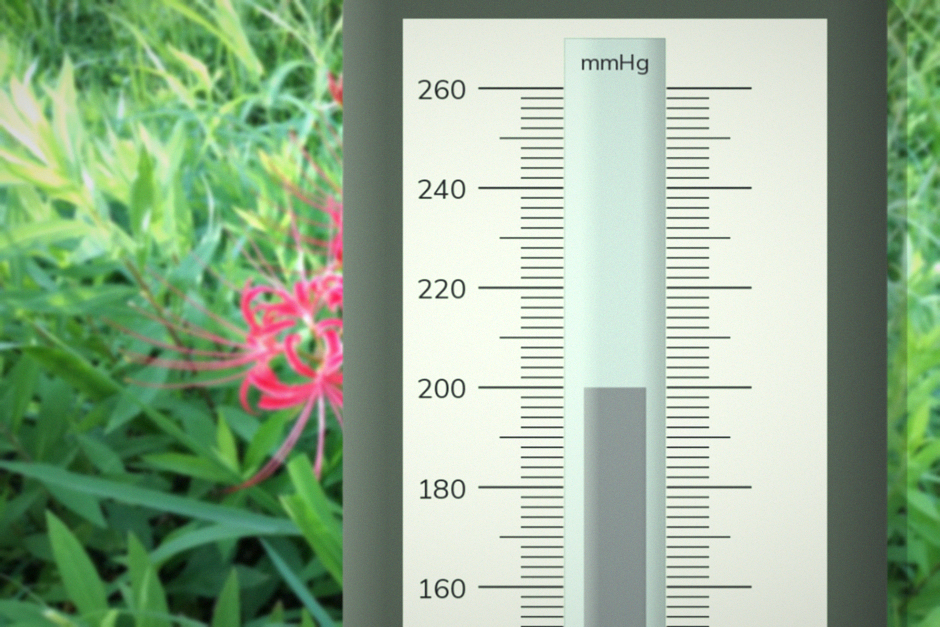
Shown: mmHg 200
